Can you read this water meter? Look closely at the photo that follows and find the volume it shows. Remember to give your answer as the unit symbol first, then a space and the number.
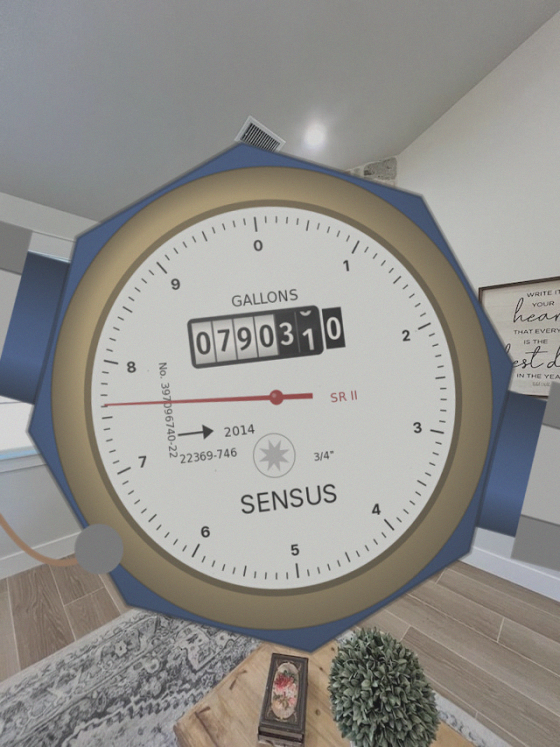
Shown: gal 790307.6
